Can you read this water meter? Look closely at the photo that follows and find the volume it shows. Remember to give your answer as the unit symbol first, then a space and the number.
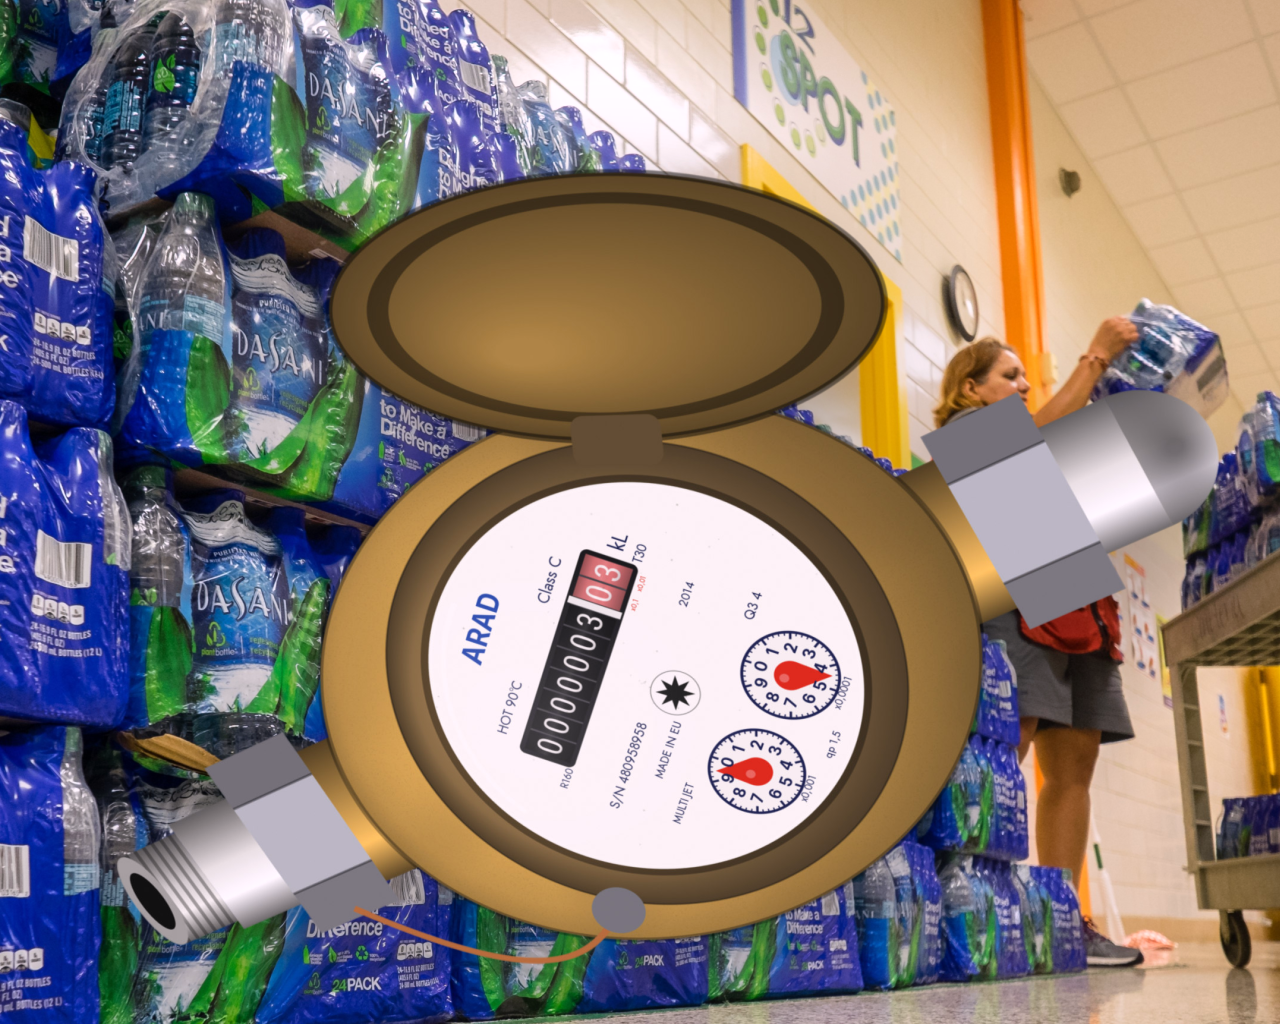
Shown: kL 3.0294
